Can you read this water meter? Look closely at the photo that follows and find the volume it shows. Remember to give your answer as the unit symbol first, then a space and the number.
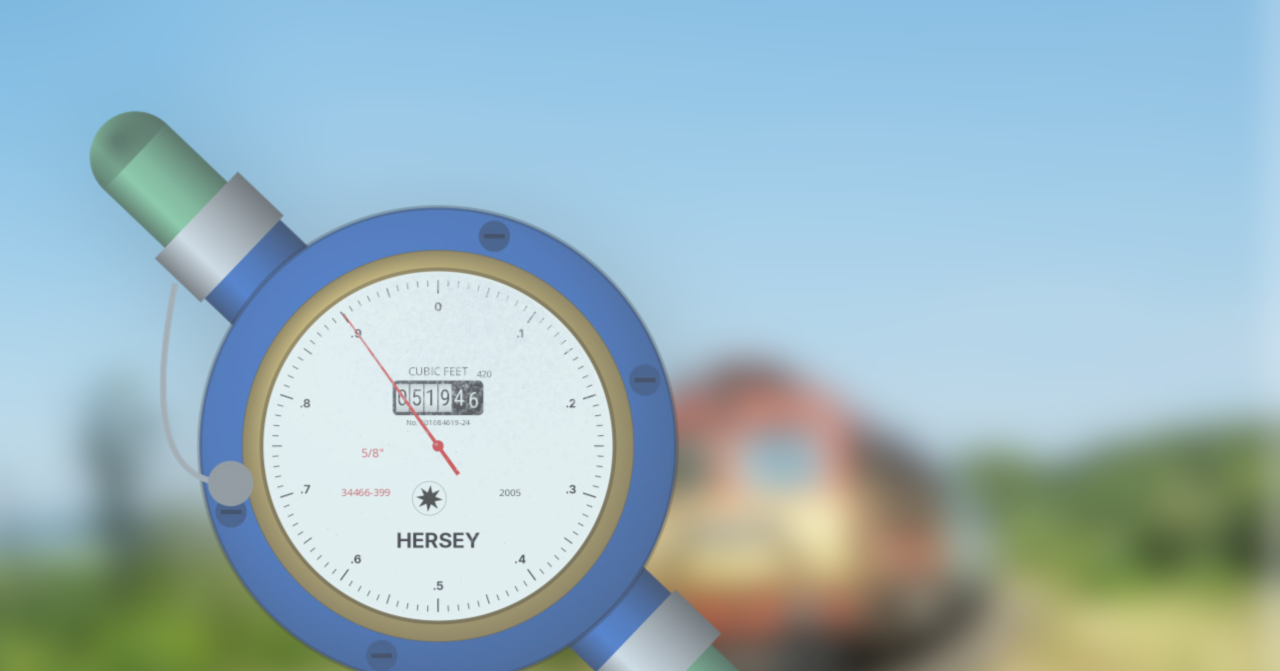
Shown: ft³ 51945.90
